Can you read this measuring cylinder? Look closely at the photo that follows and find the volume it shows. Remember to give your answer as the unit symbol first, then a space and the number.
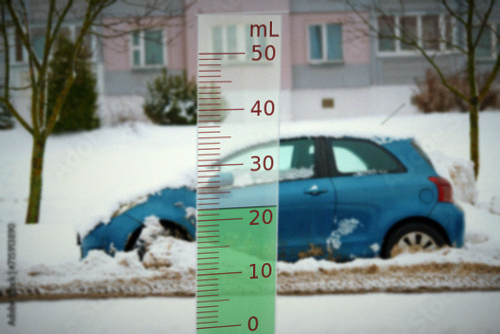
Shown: mL 22
